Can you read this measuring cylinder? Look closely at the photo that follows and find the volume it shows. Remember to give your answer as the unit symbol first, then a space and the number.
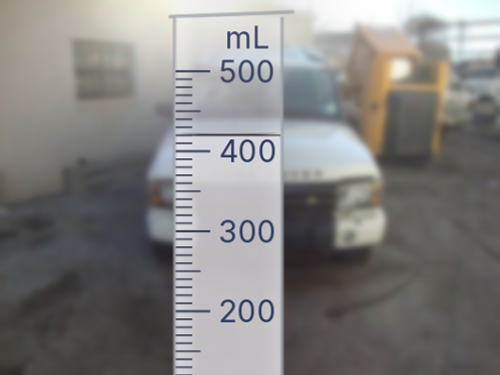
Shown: mL 420
